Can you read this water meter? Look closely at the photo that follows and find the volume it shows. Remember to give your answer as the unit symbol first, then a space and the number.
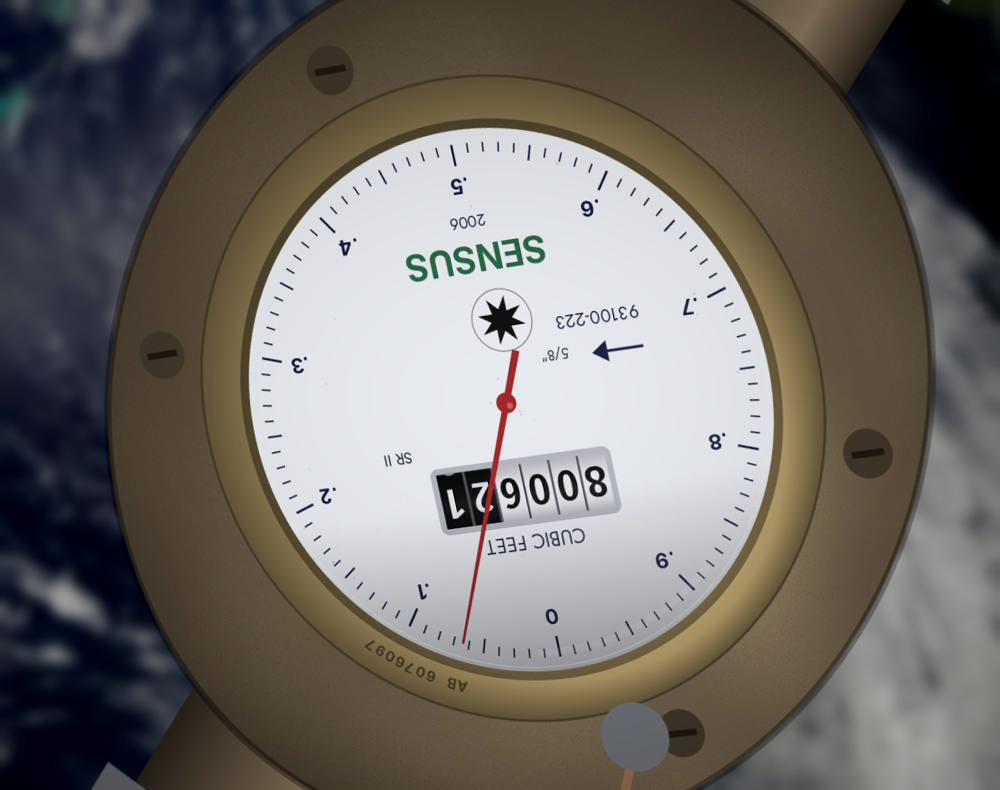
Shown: ft³ 800621.06
